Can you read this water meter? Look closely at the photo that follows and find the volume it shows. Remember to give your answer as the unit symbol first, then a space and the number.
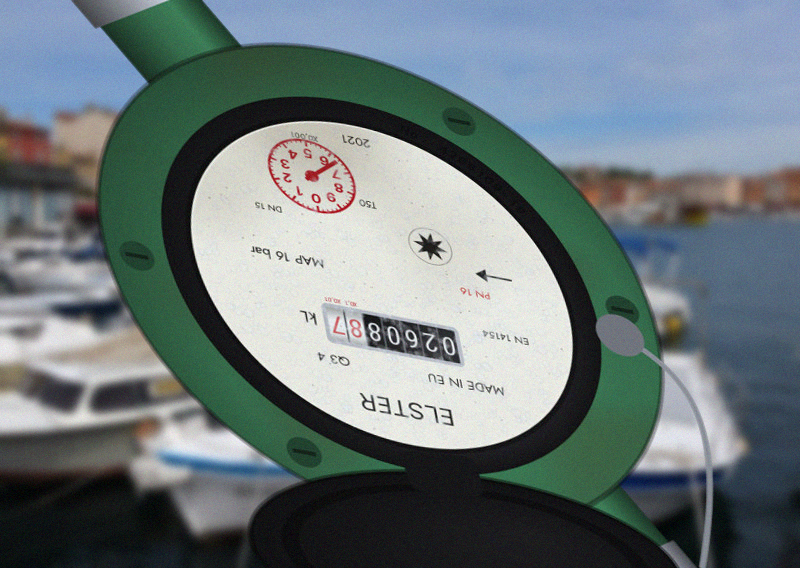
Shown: kL 2608.876
